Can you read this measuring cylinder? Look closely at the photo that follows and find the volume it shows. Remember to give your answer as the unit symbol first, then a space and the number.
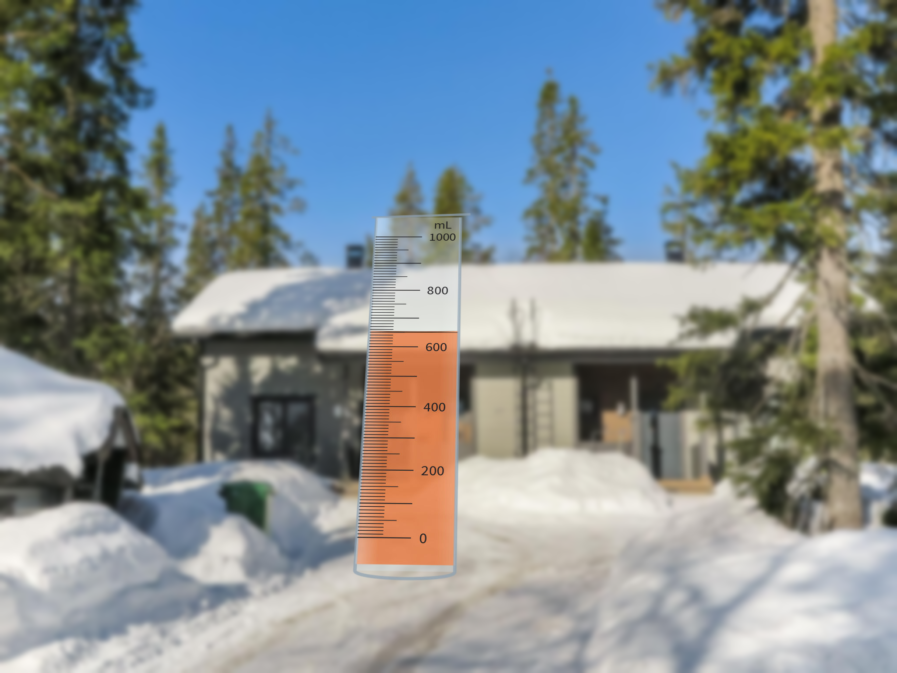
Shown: mL 650
